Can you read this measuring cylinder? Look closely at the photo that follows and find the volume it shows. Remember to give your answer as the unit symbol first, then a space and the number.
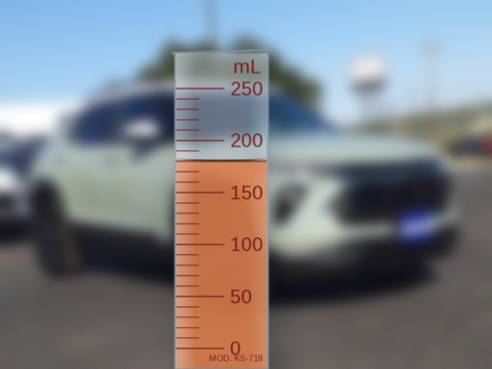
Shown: mL 180
